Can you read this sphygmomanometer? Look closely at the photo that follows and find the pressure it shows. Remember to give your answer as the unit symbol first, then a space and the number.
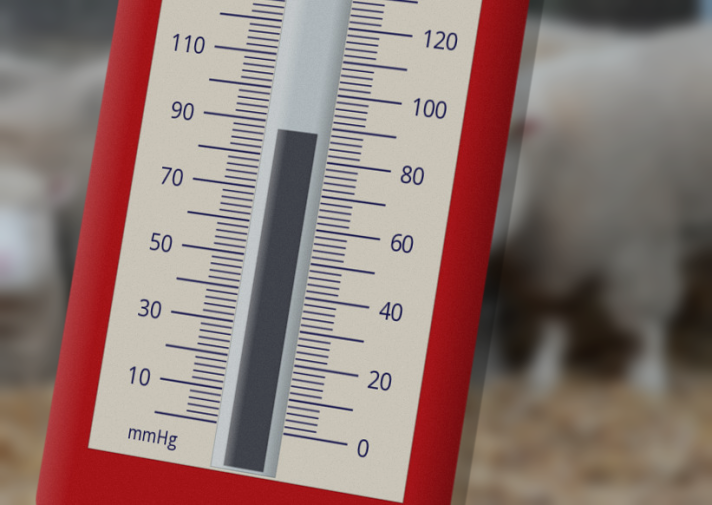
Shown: mmHg 88
